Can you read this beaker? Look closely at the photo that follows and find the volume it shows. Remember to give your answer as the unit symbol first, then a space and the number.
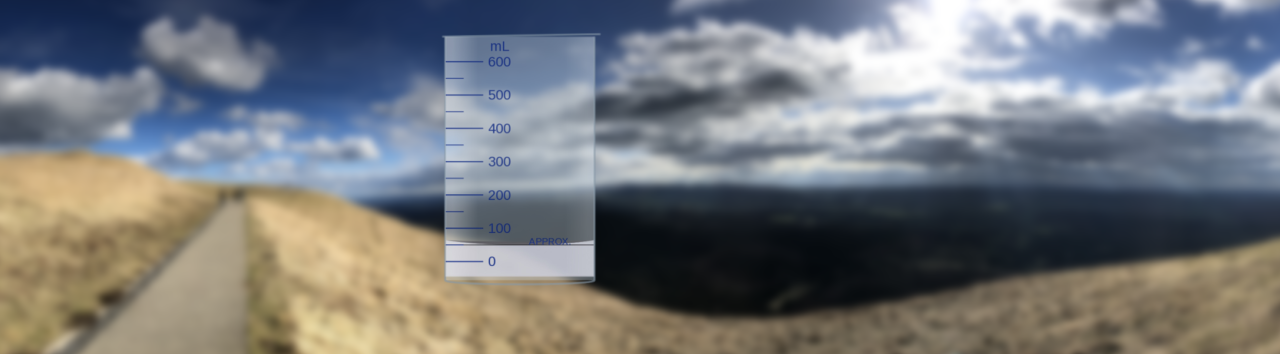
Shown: mL 50
